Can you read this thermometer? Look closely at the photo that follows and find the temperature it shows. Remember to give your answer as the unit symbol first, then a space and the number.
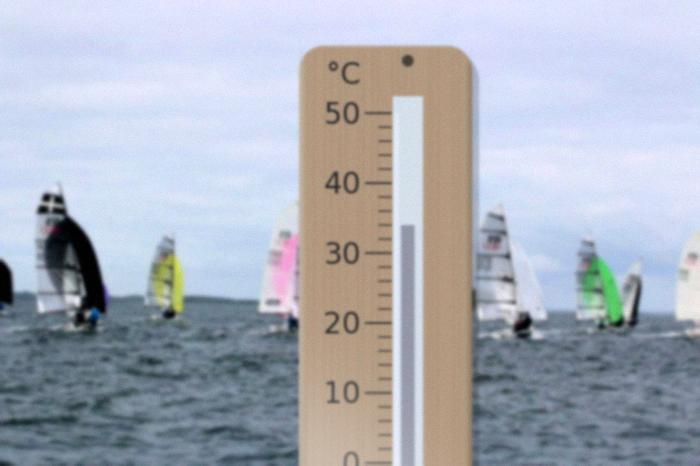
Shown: °C 34
